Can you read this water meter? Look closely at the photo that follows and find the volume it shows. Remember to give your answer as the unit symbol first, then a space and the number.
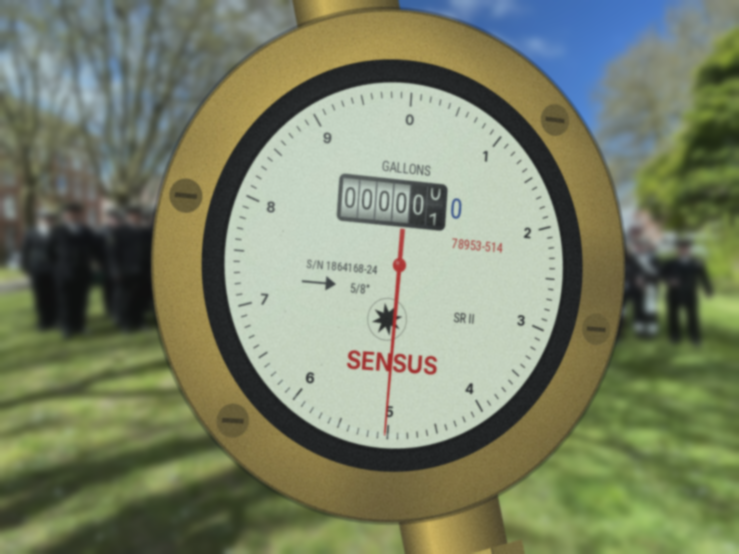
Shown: gal 5.0
